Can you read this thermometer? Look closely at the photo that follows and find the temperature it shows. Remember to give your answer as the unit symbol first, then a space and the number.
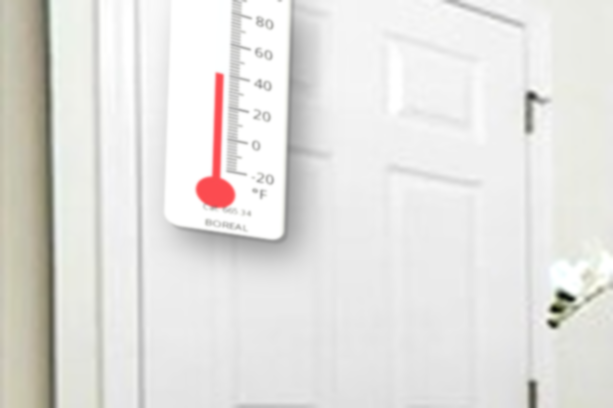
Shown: °F 40
